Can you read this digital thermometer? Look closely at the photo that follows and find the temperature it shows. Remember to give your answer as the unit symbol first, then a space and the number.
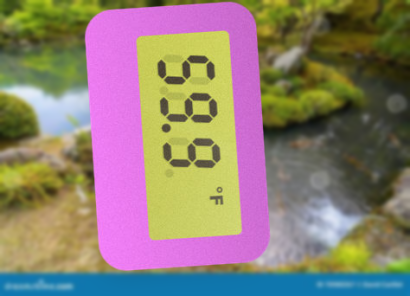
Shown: °F 59.9
